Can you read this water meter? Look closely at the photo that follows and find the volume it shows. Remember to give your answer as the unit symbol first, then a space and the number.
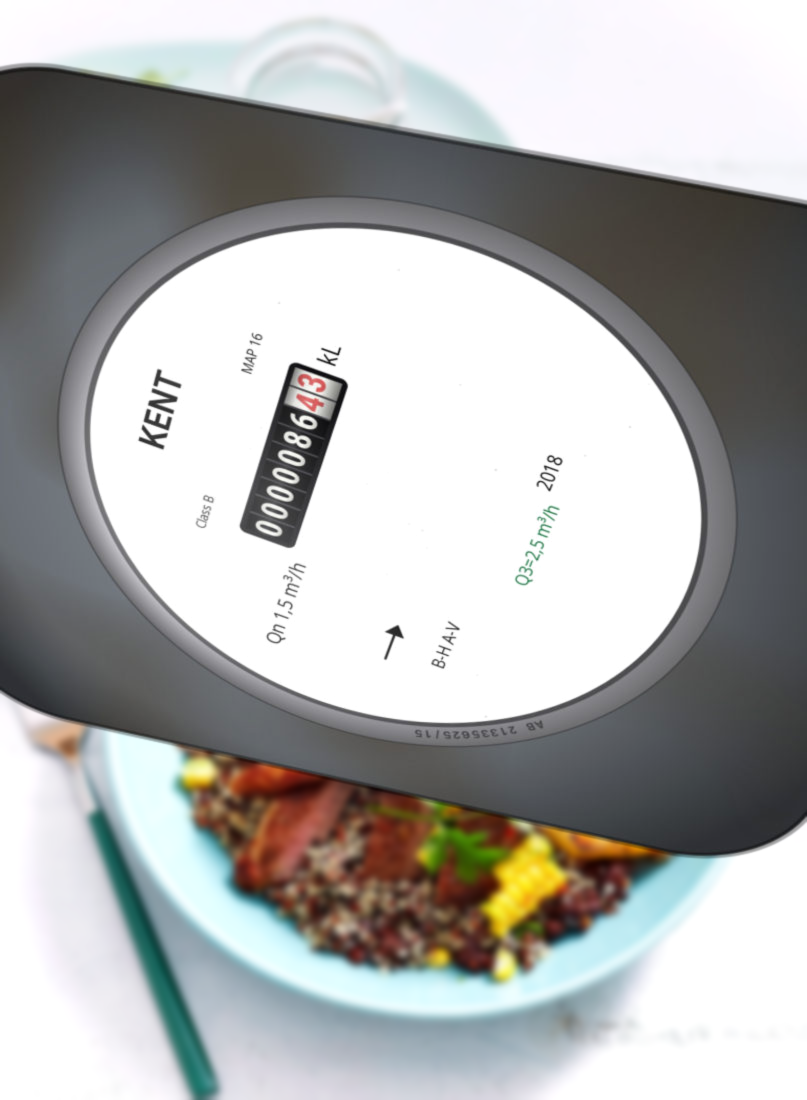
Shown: kL 86.43
